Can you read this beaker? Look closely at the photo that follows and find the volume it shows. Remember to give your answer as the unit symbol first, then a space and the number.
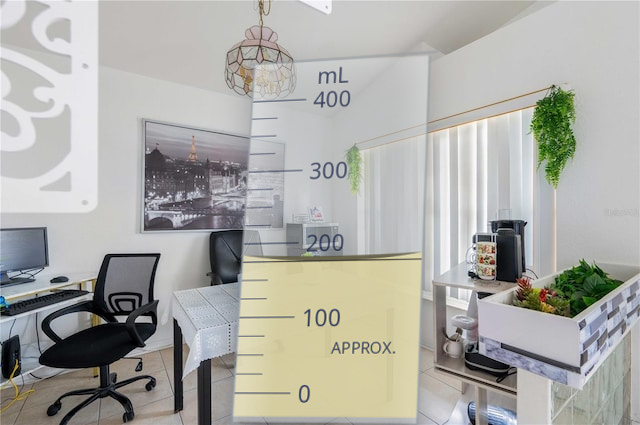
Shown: mL 175
